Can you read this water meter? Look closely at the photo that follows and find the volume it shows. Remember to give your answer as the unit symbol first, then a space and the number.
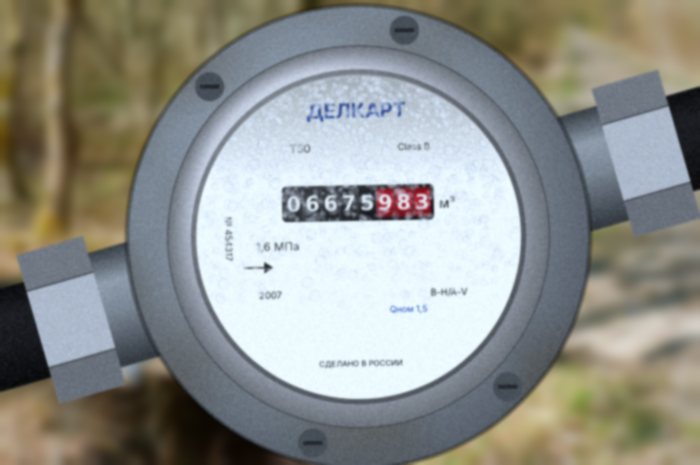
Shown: m³ 6675.983
